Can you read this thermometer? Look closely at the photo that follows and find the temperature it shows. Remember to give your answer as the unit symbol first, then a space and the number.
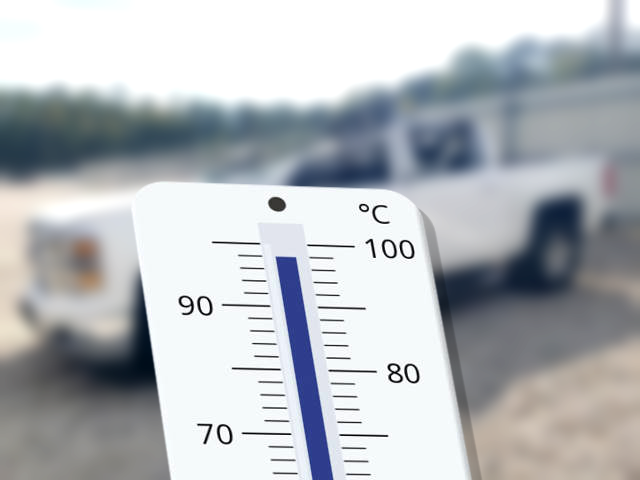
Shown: °C 98
